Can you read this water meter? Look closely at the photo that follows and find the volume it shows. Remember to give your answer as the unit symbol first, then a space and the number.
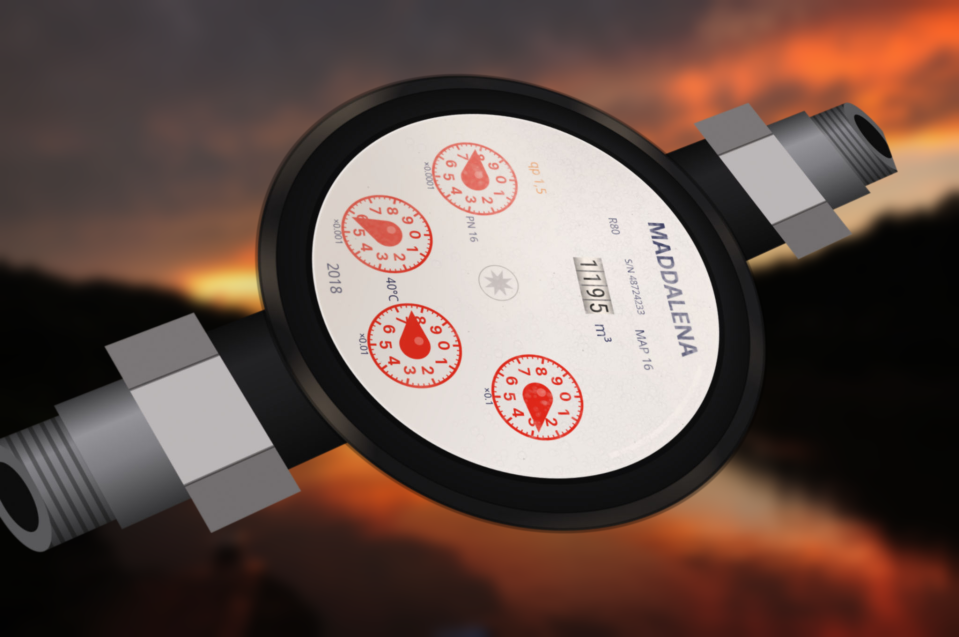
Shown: m³ 1195.2757
